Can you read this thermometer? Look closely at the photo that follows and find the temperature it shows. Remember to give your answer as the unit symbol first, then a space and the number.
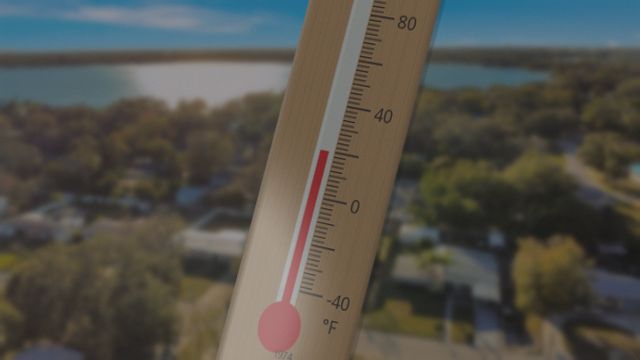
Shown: °F 20
